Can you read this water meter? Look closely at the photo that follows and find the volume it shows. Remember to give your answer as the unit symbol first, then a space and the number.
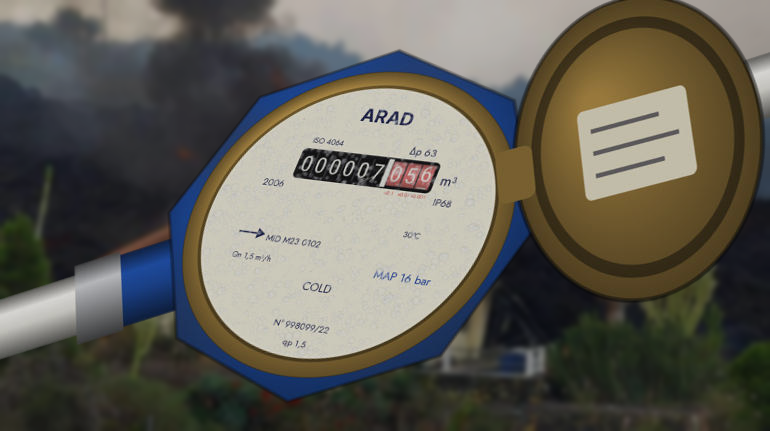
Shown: m³ 7.056
